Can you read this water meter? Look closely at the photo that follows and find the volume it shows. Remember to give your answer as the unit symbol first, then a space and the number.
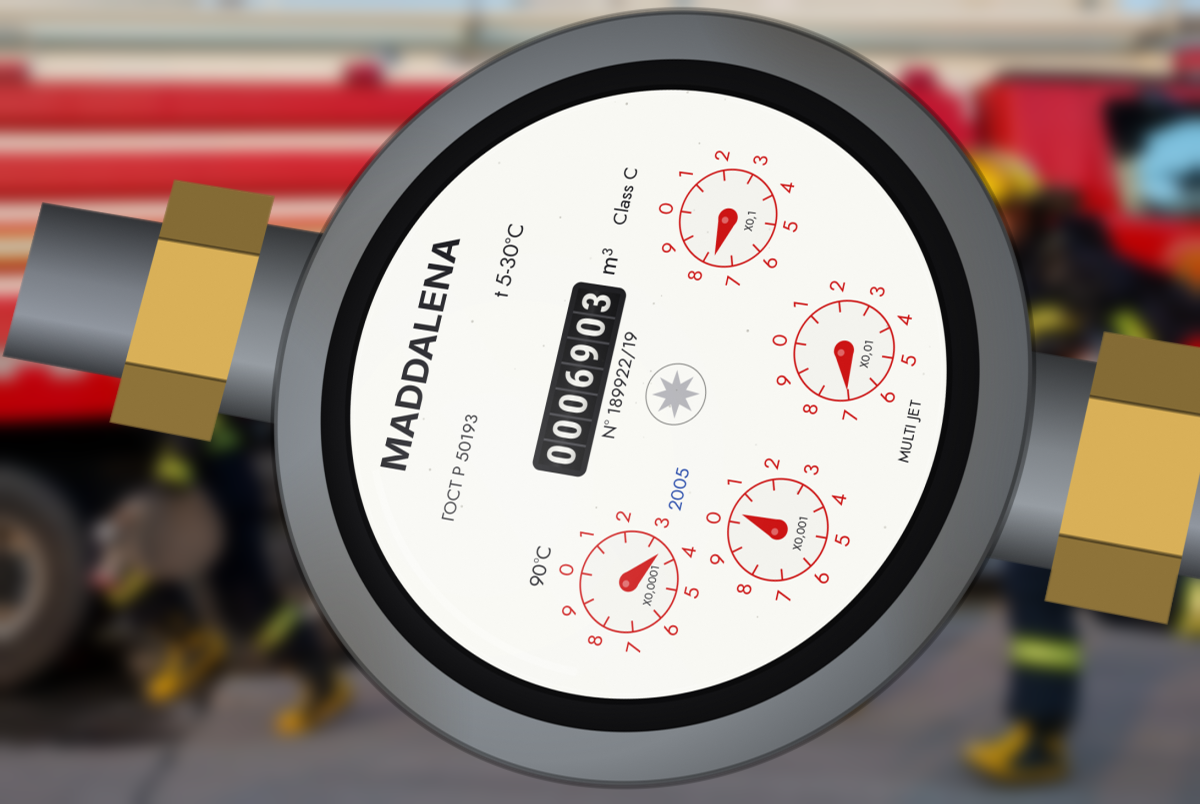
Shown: m³ 6903.7703
